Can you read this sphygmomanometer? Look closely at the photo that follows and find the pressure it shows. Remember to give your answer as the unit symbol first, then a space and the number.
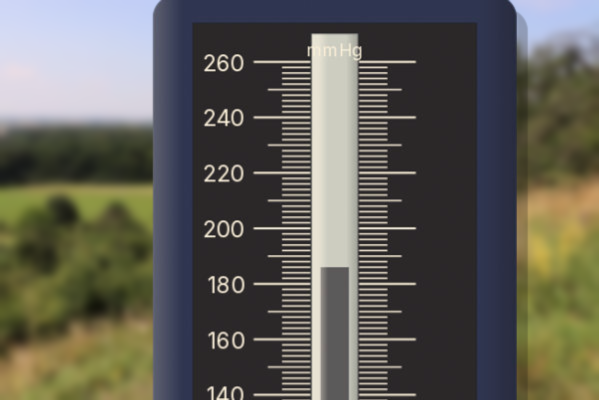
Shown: mmHg 186
